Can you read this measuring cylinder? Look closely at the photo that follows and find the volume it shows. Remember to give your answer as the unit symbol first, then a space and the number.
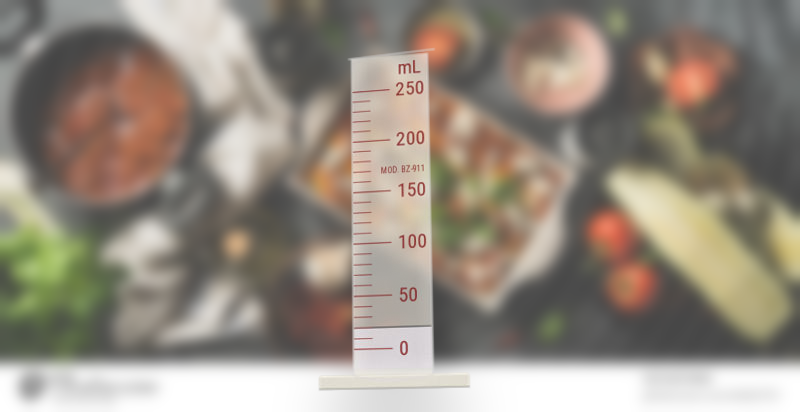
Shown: mL 20
